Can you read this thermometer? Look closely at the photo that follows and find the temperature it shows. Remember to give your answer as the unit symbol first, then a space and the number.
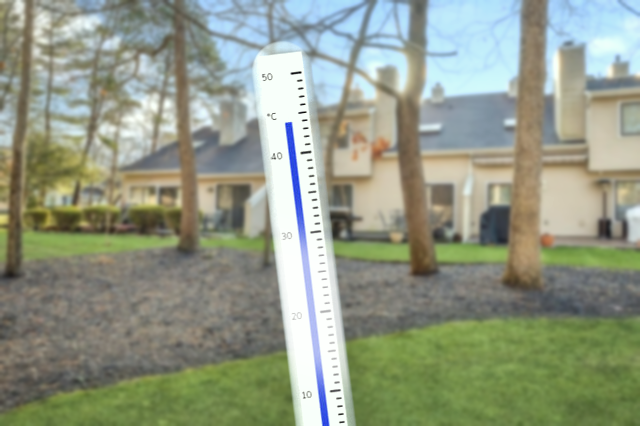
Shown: °C 44
